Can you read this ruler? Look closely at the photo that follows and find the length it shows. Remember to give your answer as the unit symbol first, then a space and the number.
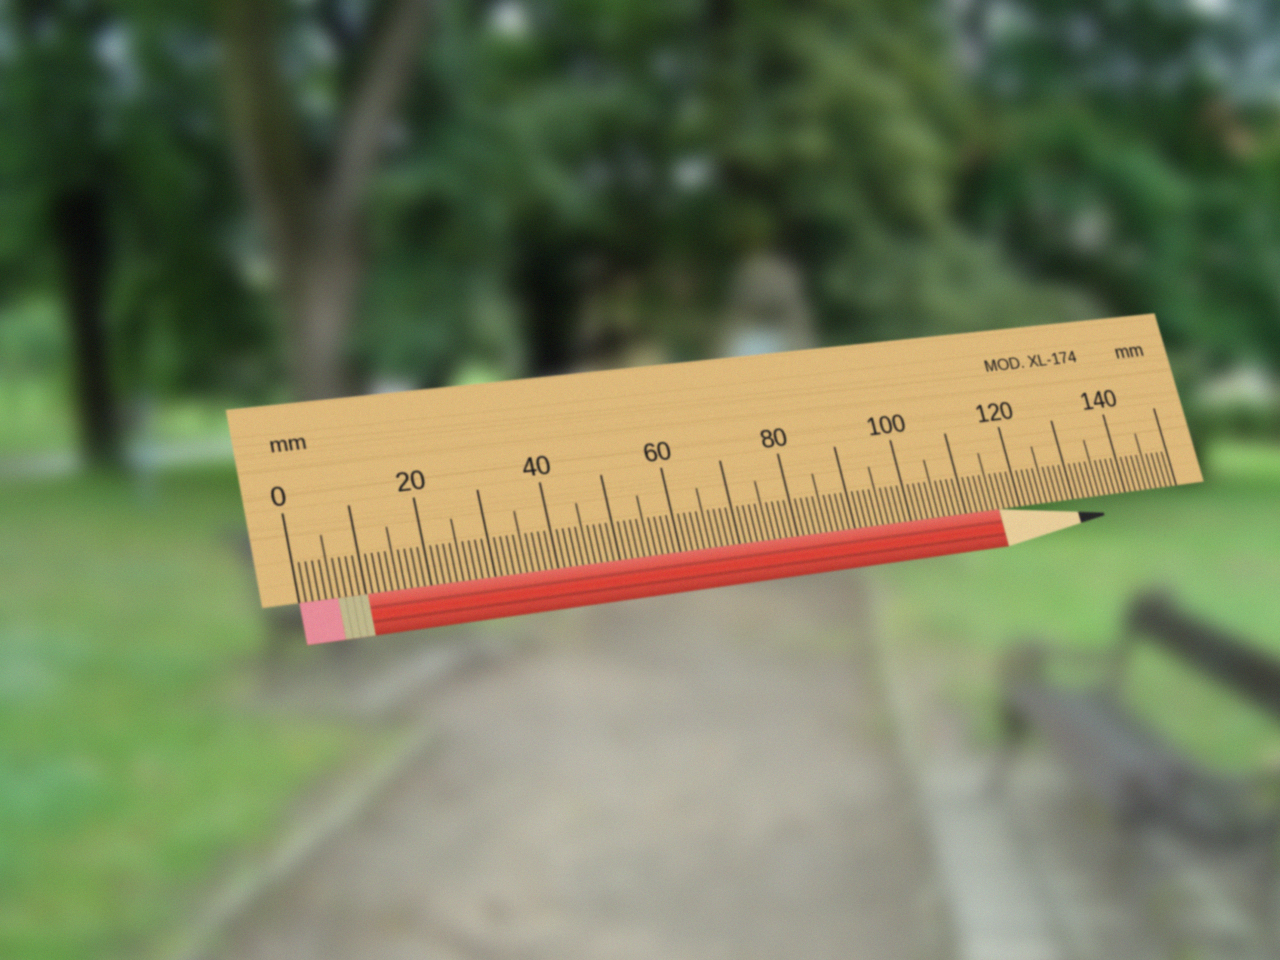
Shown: mm 135
